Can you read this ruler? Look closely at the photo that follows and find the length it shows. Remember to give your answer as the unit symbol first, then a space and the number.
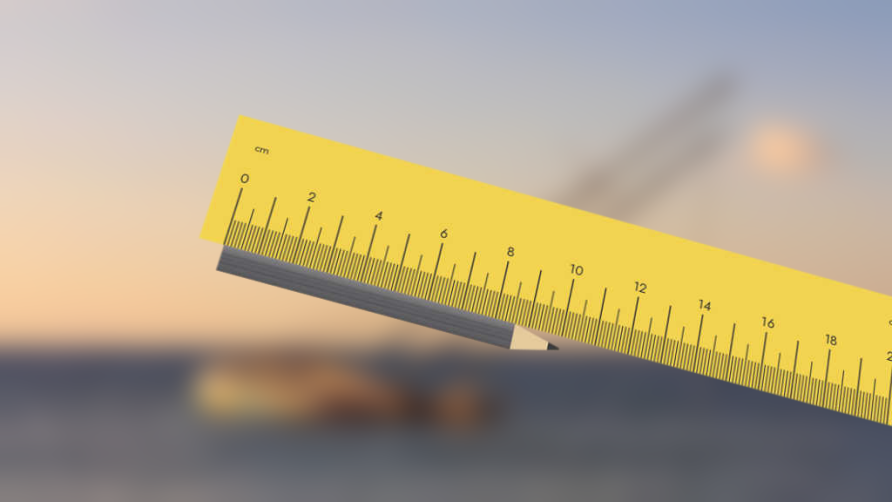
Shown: cm 10
